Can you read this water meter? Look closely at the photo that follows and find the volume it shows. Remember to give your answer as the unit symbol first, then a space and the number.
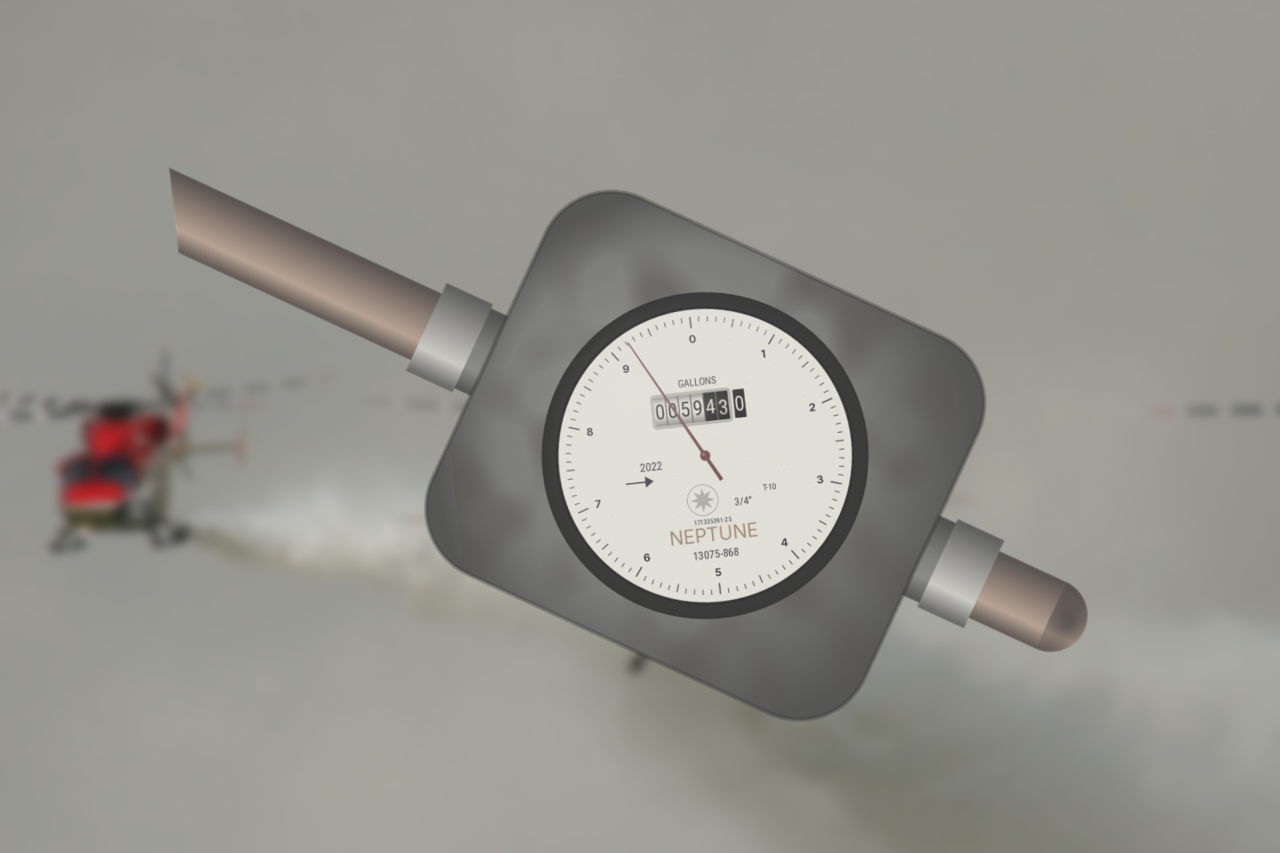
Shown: gal 59429.2
